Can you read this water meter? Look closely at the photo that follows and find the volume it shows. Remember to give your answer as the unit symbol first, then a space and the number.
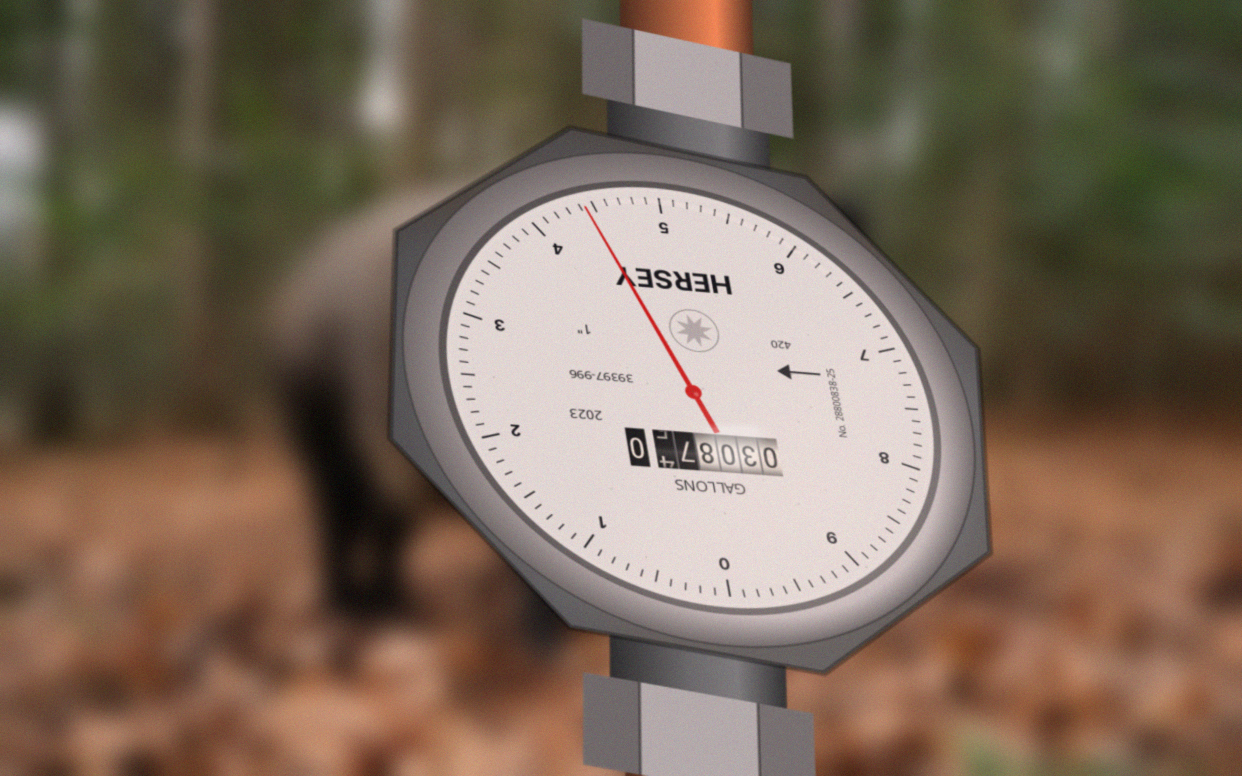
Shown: gal 308744.4
